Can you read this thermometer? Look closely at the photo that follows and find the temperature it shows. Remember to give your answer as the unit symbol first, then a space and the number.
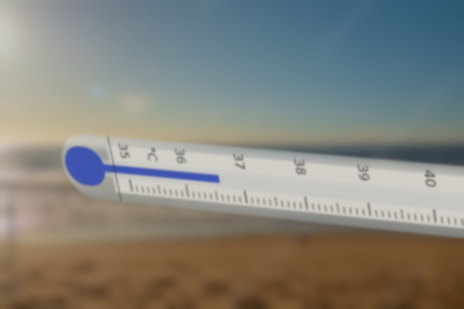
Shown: °C 36.6
